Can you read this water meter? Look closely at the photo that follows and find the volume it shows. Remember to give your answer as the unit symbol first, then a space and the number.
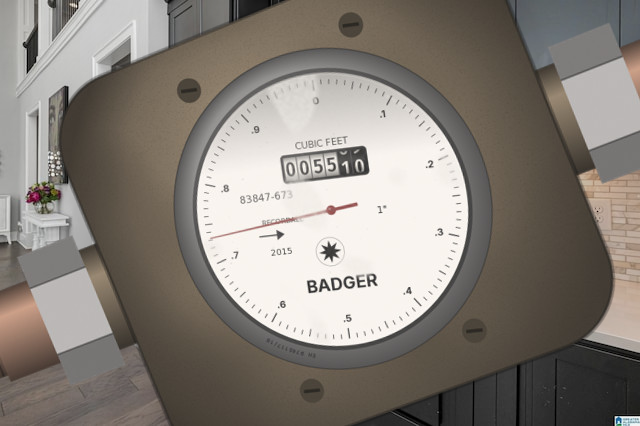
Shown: ft³ 5509.73
